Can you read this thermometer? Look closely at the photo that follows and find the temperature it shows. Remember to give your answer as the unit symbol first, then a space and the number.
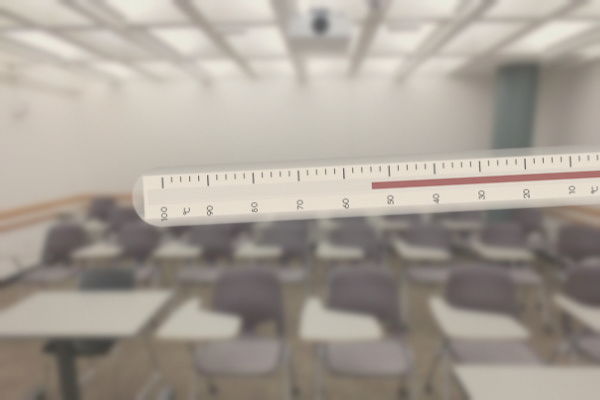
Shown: °C 54
